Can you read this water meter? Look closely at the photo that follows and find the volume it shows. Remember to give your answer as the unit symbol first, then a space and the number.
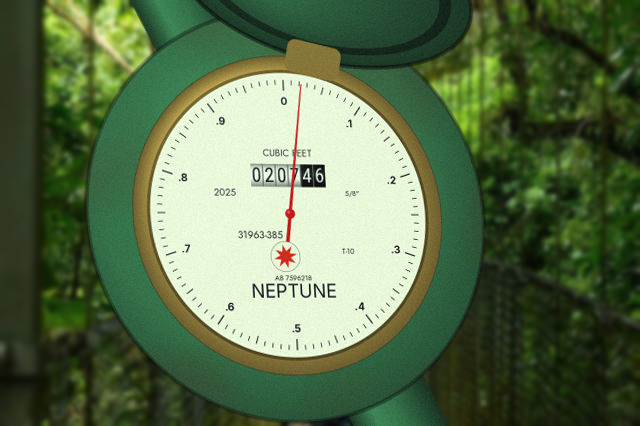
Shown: ft³ 20746.02
